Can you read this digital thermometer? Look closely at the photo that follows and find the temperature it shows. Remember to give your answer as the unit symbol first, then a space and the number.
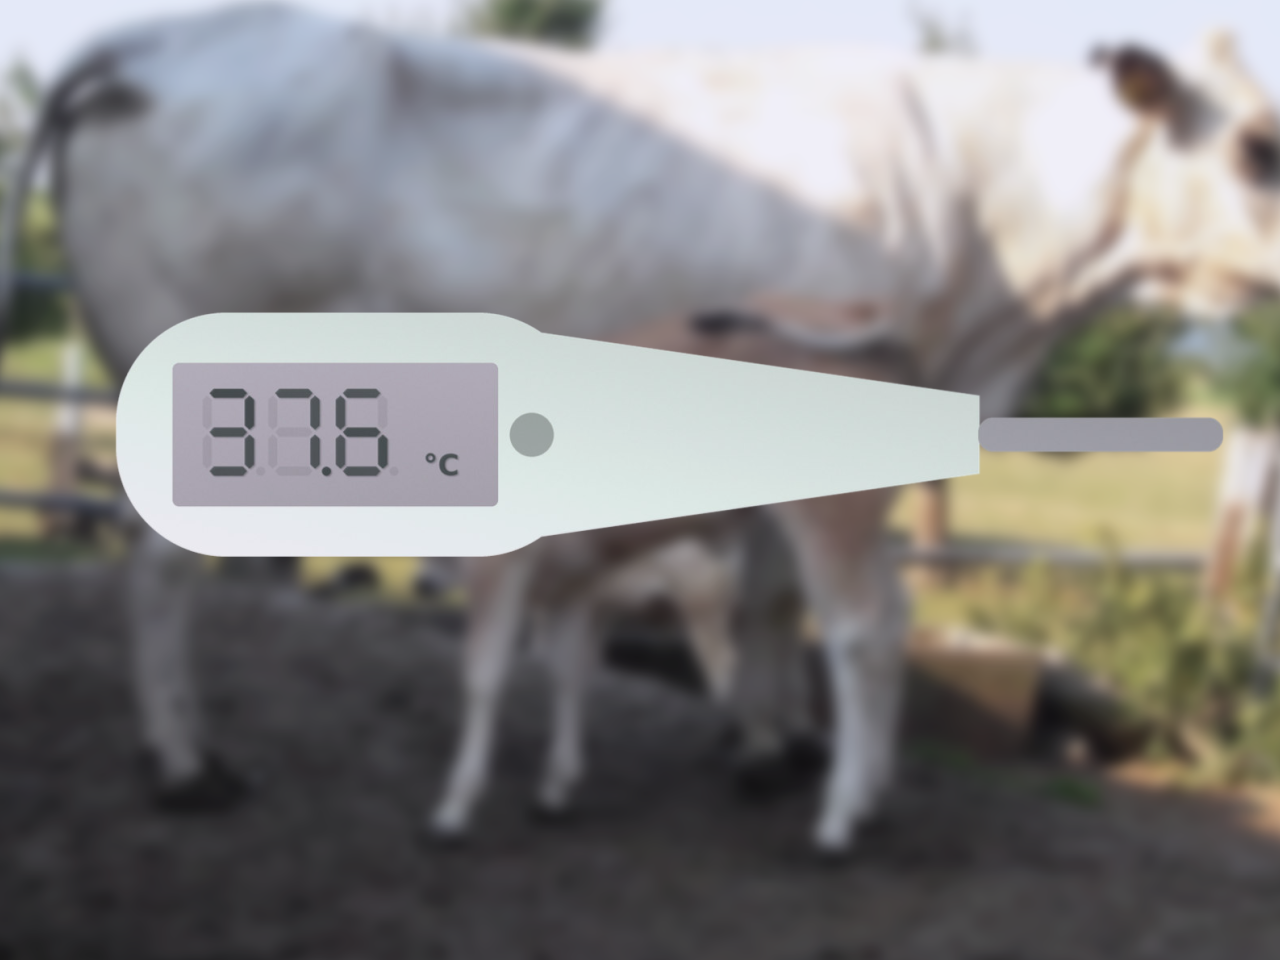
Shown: °C 37.6
